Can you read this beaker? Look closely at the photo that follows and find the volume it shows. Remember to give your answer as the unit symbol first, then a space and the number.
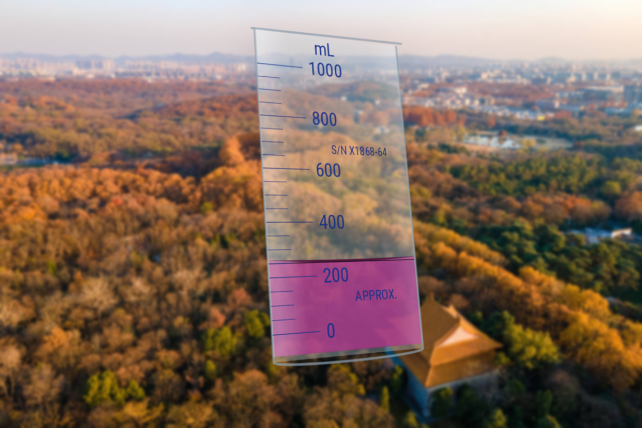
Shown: mL 250
